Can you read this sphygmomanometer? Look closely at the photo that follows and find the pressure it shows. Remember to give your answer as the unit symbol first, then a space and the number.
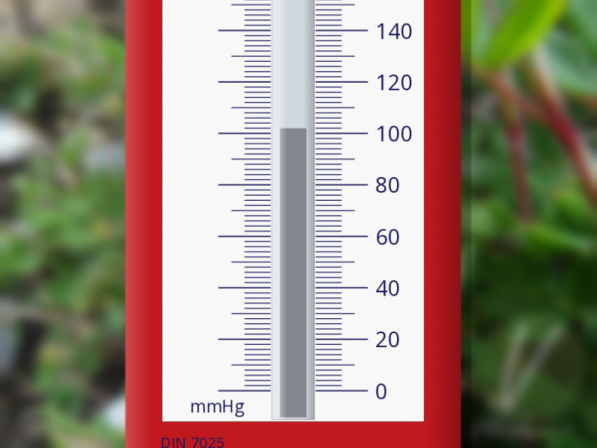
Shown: mmHg 102
